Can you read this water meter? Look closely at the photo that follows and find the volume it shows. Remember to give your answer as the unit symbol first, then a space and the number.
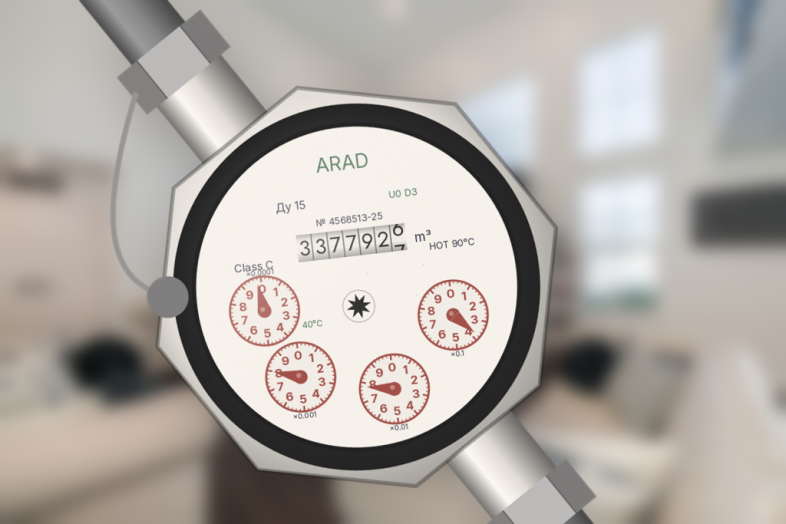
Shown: m³ 3377926.3779
